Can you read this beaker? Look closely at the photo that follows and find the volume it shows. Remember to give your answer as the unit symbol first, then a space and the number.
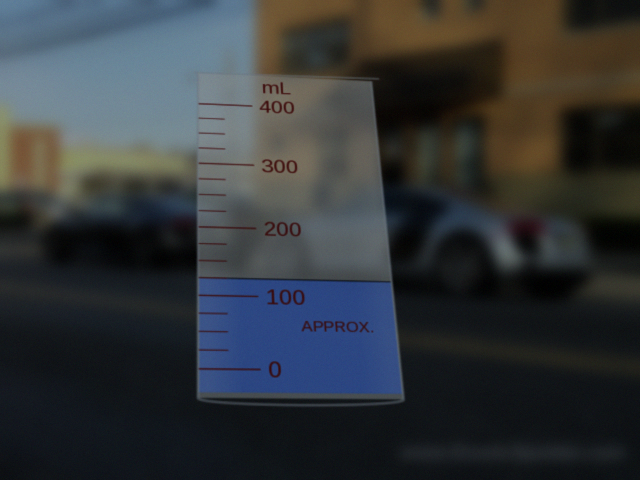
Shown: mL 125
